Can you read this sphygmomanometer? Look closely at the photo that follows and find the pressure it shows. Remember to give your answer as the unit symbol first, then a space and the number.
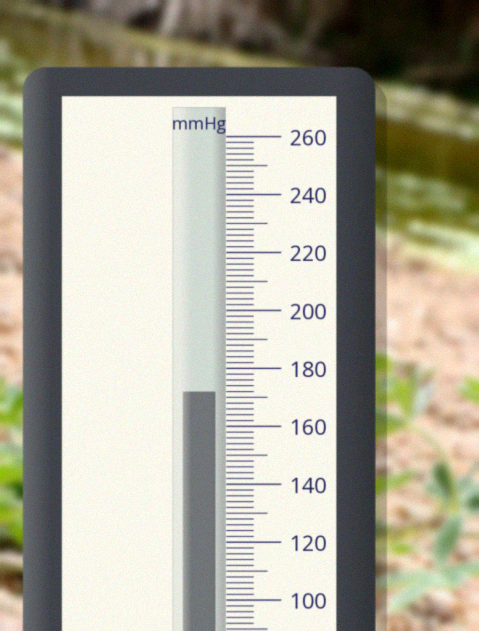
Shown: mmHg 172
